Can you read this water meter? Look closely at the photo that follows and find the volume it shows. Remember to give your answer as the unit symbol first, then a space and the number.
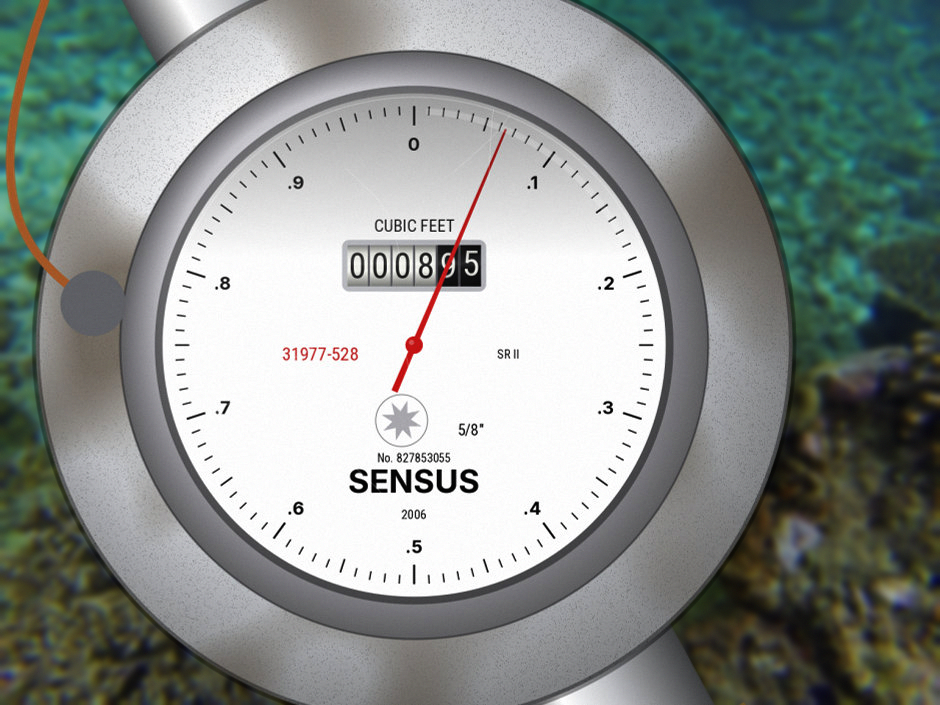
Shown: ft³ 895.06
